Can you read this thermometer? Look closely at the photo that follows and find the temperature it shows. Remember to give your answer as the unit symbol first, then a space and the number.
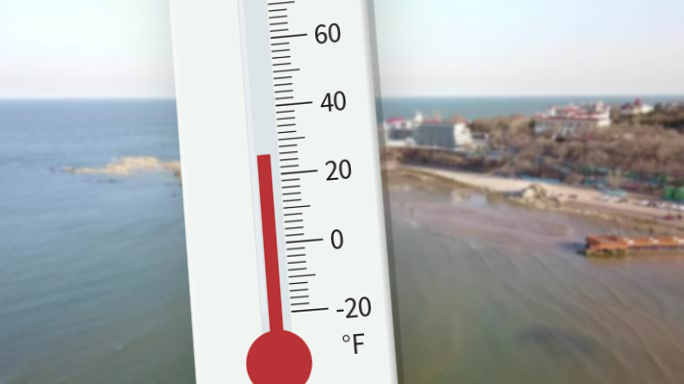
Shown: °F 26
